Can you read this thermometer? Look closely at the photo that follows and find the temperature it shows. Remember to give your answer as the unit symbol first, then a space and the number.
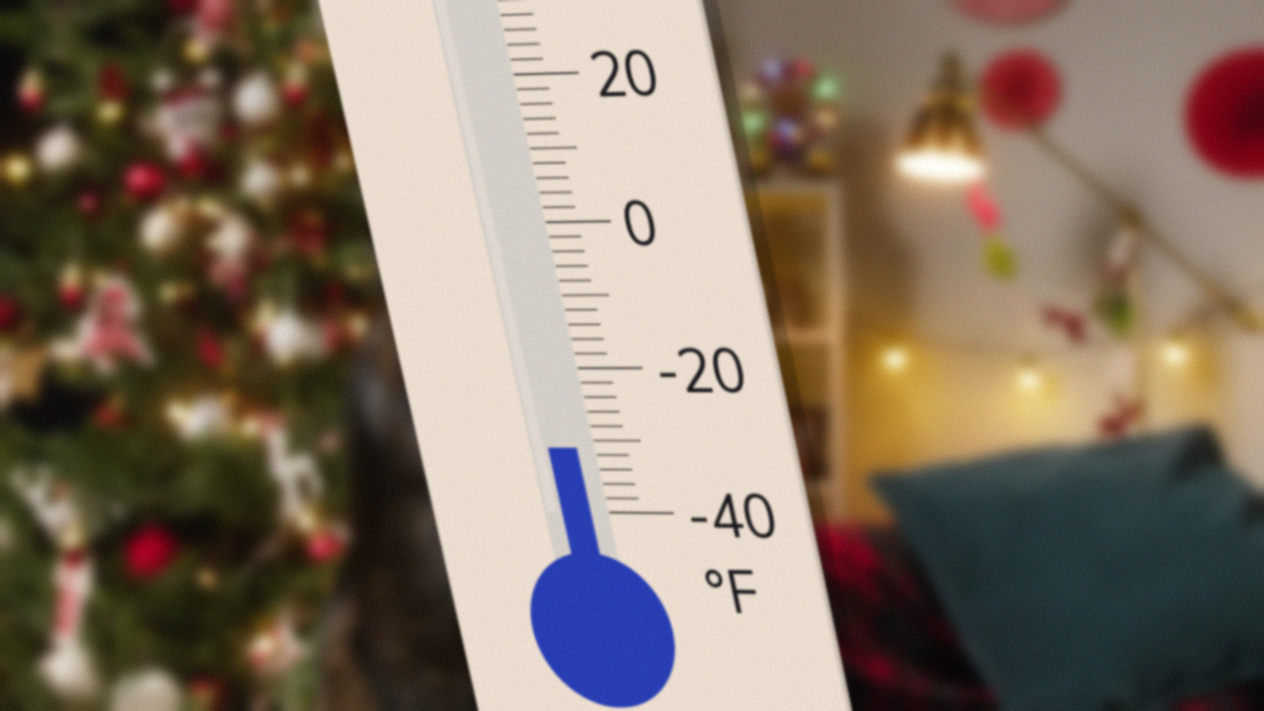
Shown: °F -31
